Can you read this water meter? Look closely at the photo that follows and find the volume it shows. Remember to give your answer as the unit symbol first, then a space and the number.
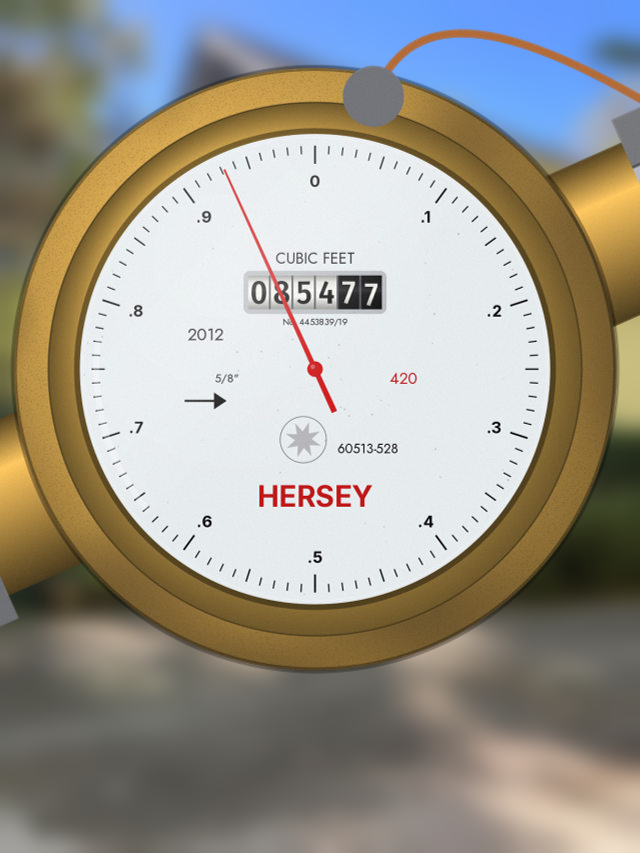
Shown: ft³ 85476.93
